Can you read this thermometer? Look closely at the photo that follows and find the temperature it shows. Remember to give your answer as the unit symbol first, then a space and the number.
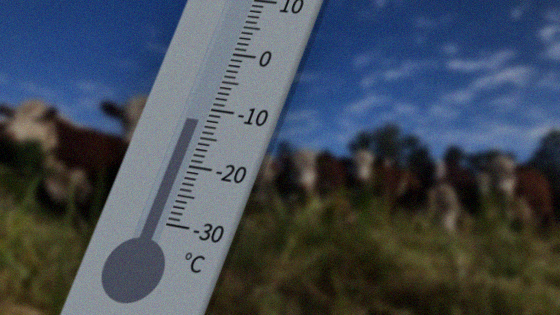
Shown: °C -12
